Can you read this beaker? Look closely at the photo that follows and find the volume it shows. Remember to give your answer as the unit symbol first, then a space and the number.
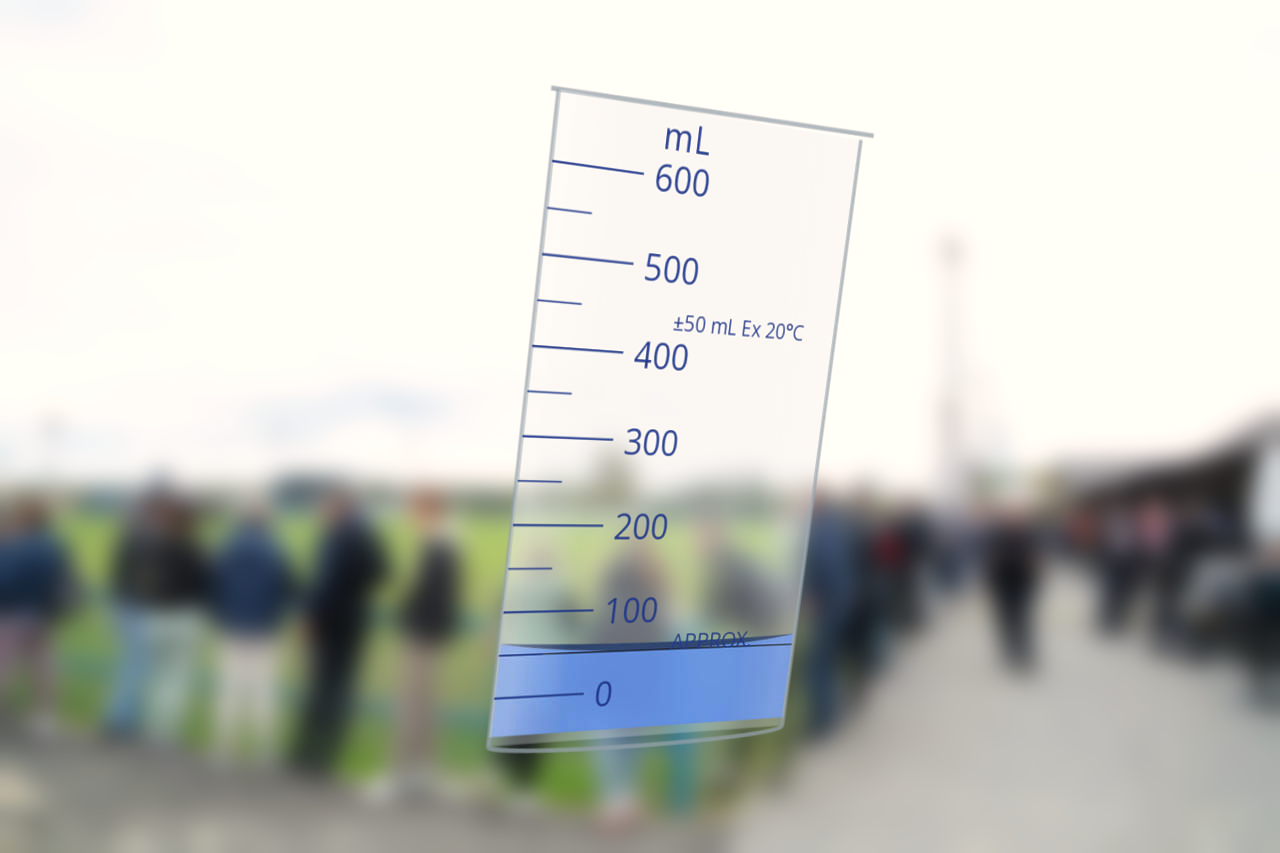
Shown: mL 50
